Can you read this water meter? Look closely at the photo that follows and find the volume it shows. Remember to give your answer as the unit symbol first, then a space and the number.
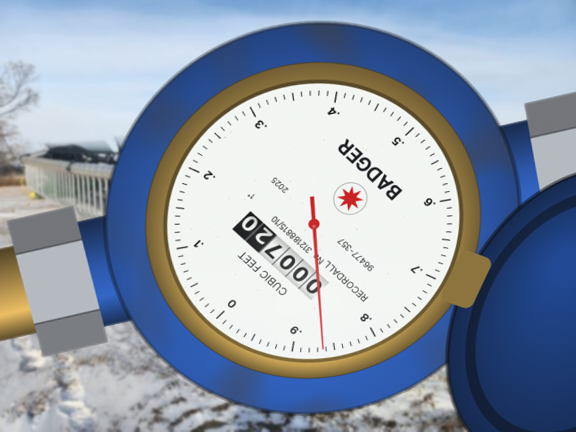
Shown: ft³ 719.86
